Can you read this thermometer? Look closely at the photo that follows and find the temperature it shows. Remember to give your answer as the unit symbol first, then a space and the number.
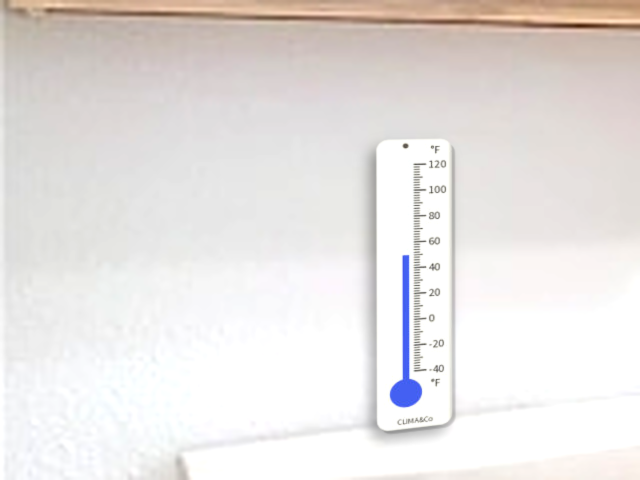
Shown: °F 50
